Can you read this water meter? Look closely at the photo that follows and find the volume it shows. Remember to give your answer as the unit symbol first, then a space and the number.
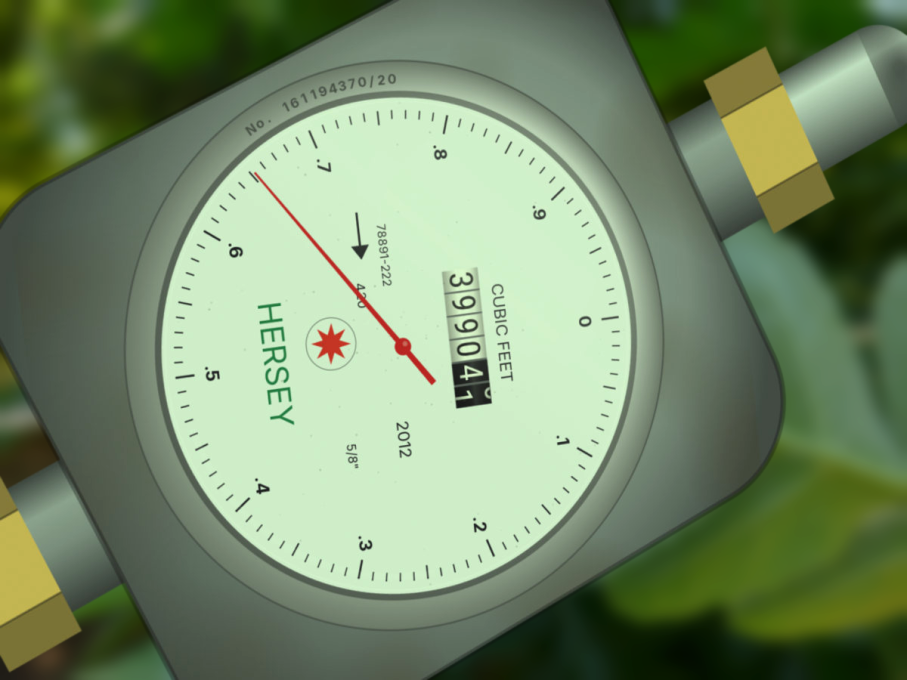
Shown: ft³ 399040.65
